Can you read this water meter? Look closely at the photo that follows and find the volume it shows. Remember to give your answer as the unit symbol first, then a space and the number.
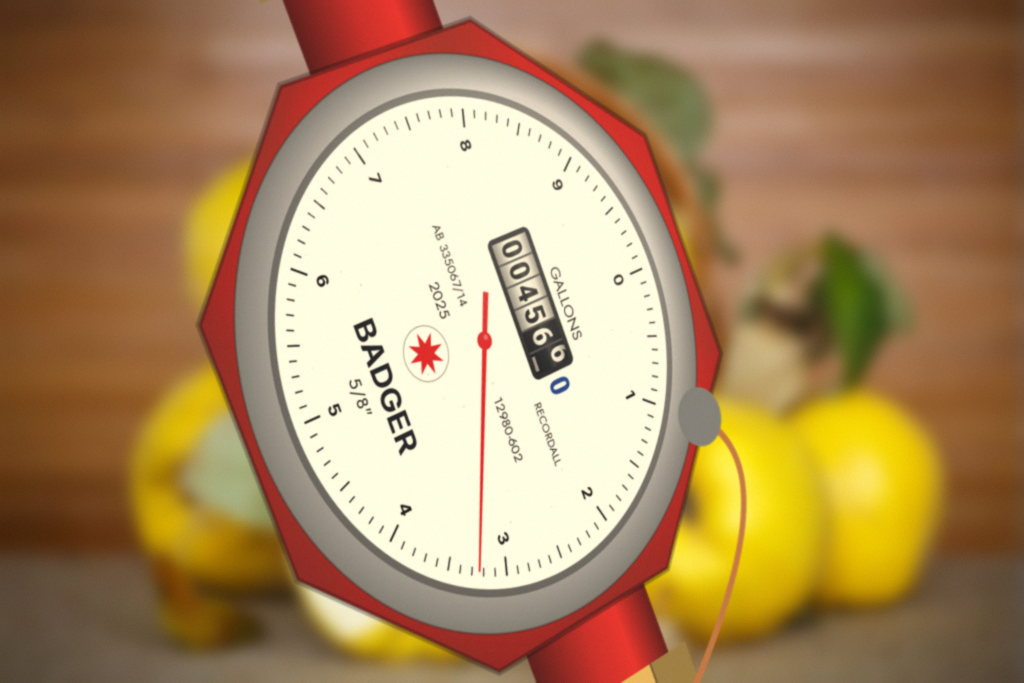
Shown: gal 45663.2
